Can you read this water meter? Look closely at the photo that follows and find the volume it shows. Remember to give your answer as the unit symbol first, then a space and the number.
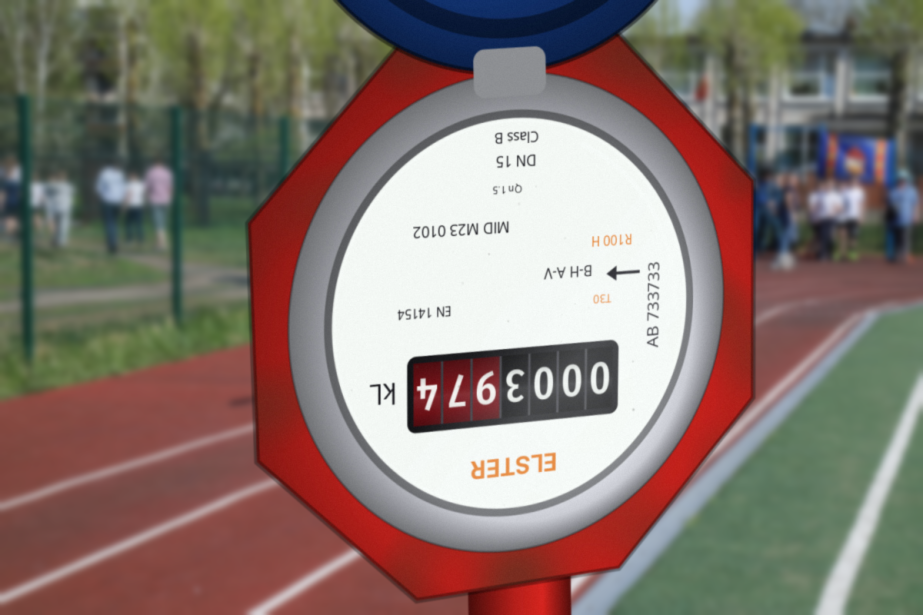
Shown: kL 3.974
